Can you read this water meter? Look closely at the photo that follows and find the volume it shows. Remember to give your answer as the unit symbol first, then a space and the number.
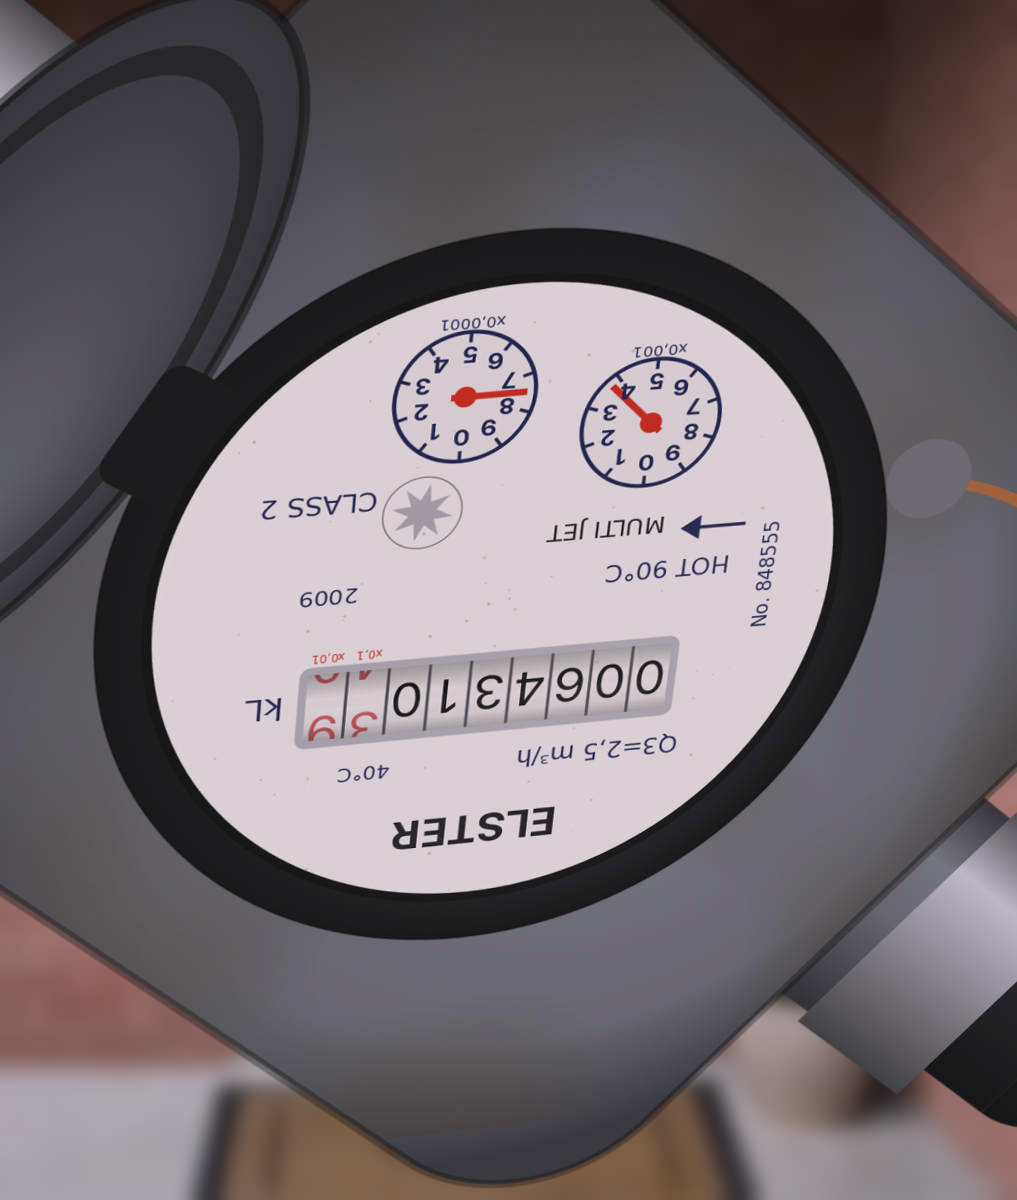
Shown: kL 64310.3937
